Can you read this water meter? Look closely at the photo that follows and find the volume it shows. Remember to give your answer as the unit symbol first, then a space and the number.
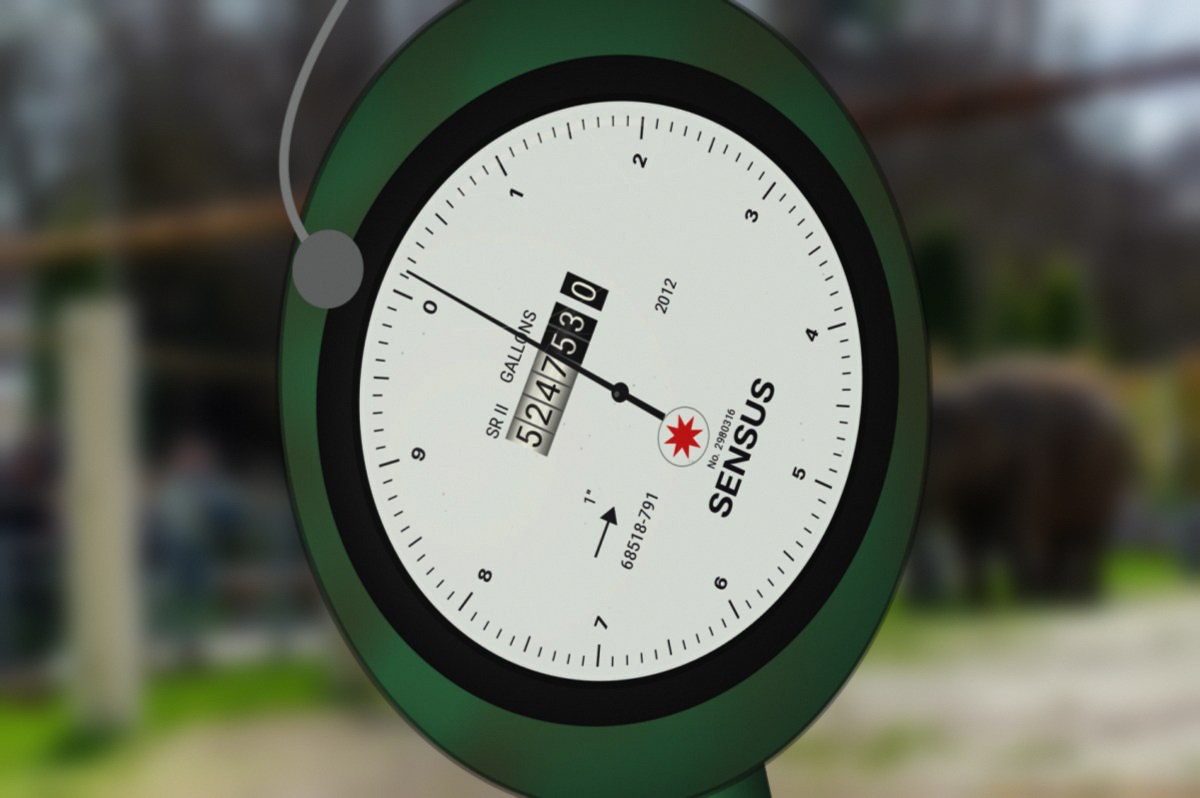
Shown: gal 5247530.1
